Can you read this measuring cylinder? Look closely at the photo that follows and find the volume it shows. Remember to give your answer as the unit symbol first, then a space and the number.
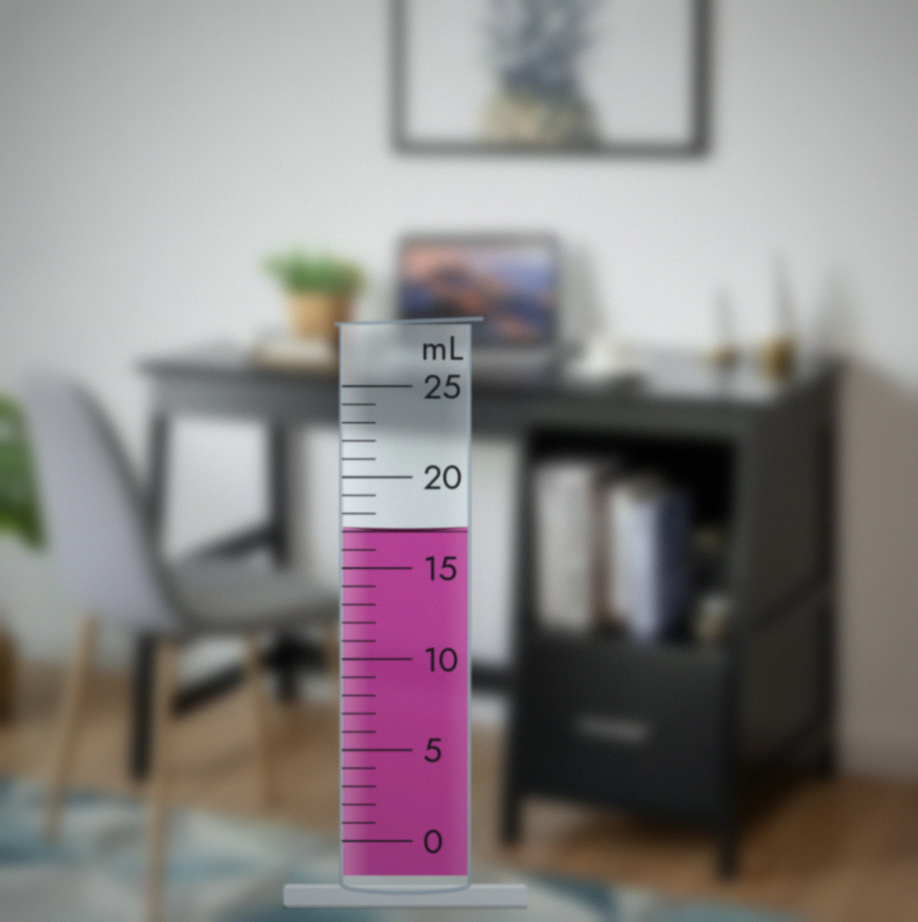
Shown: mL 17
